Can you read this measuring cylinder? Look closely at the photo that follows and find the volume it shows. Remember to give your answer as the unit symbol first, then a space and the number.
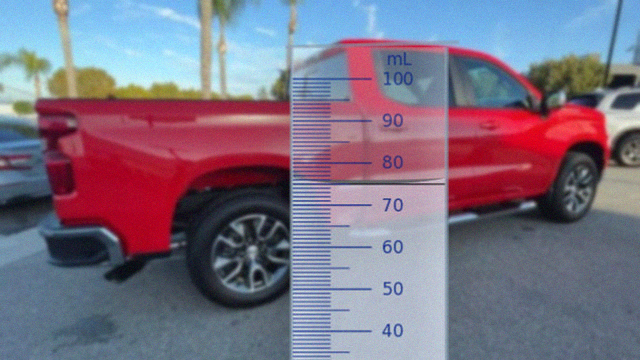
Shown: mL 75
